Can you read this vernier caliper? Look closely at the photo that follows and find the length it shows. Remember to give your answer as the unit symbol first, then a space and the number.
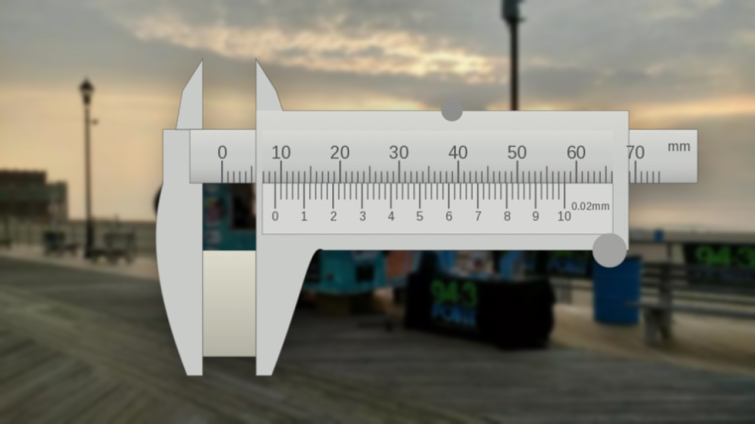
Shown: mm 9.0
